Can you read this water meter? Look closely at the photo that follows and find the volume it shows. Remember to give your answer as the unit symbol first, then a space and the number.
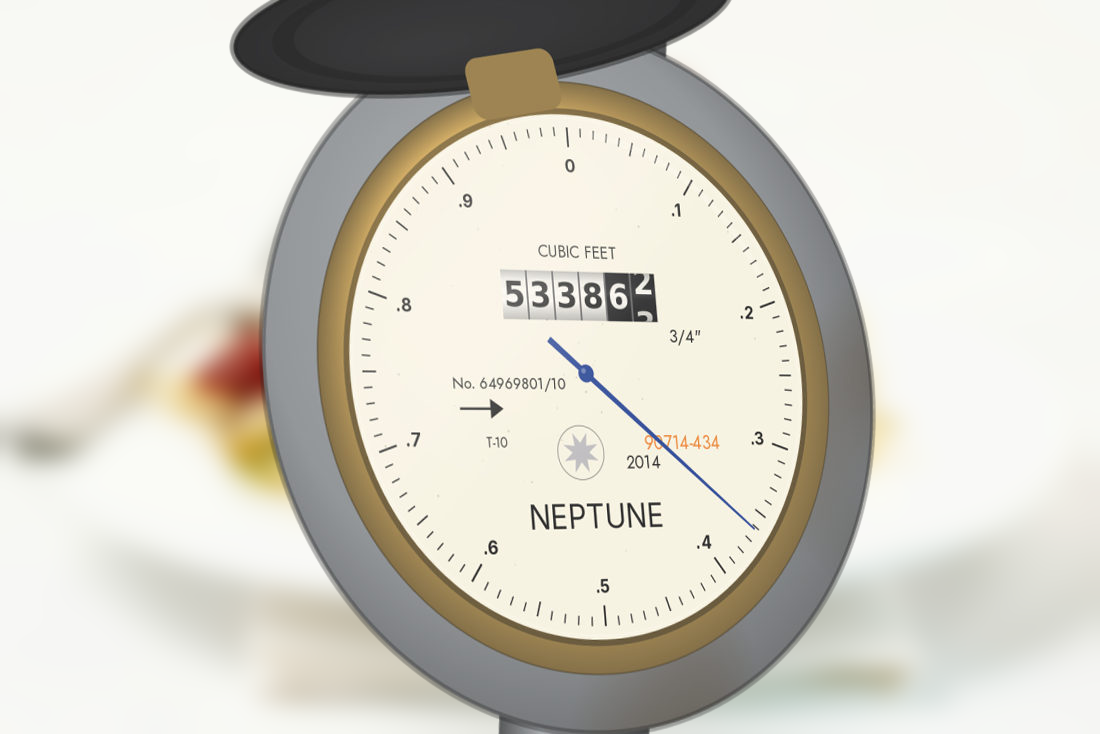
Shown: ft³ 533862.36
